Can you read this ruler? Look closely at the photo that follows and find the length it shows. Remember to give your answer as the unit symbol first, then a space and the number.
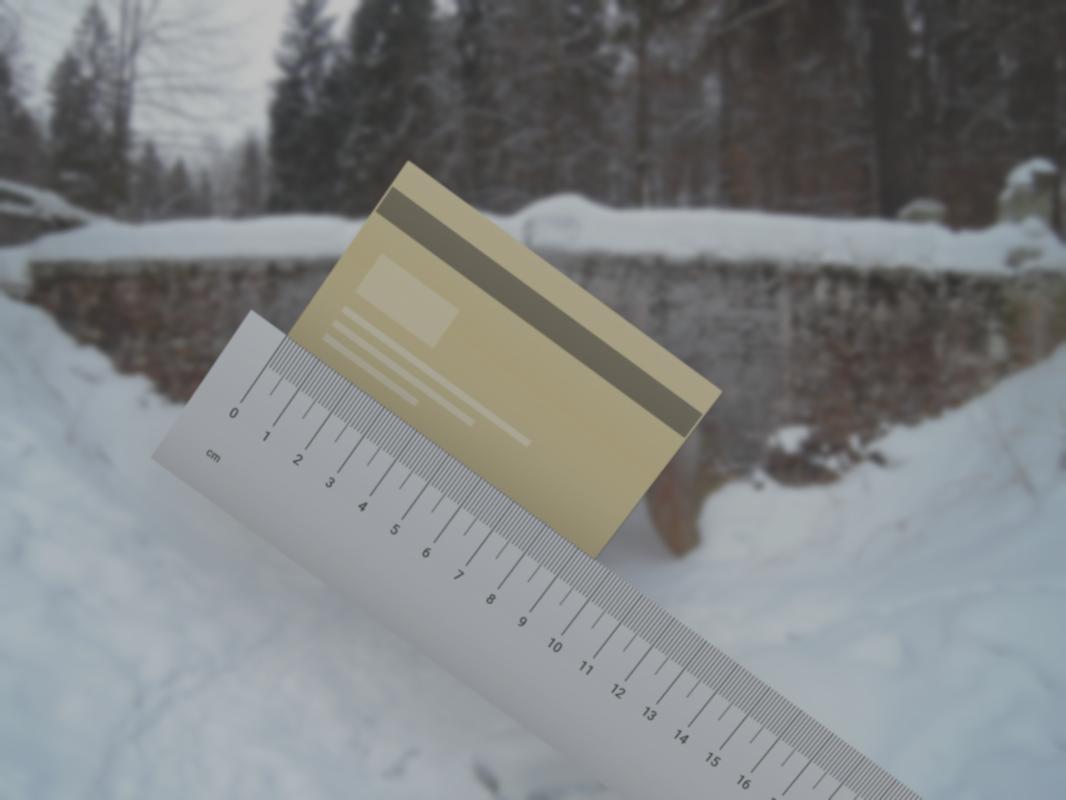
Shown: cm 9.5
